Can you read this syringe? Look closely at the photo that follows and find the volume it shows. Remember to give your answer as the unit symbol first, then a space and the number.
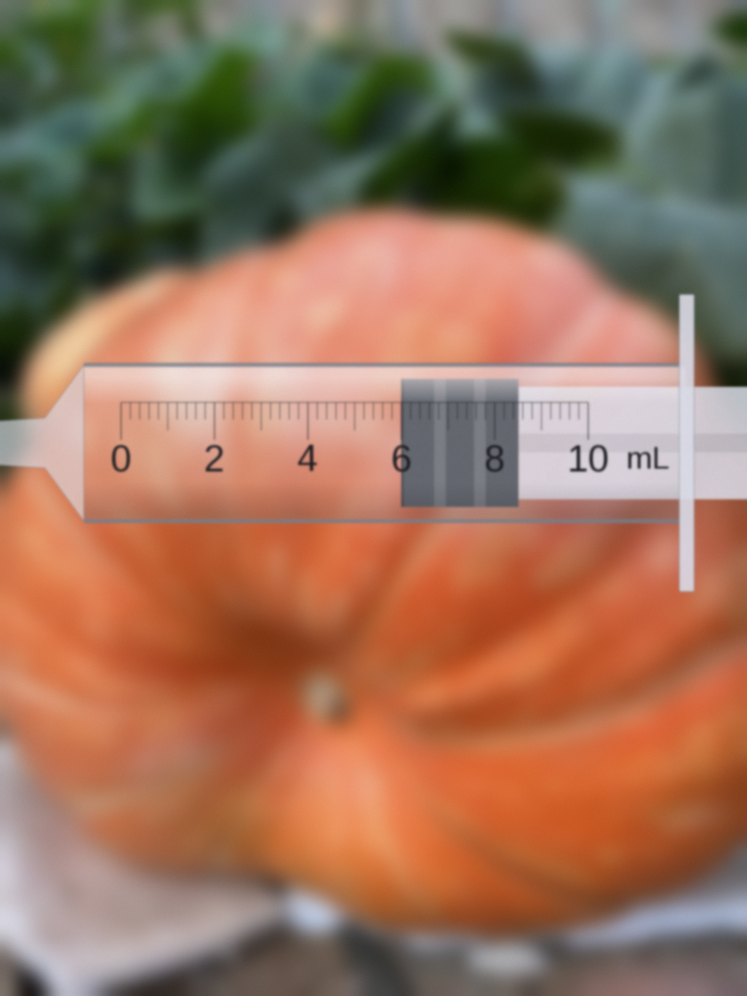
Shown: mL 6
